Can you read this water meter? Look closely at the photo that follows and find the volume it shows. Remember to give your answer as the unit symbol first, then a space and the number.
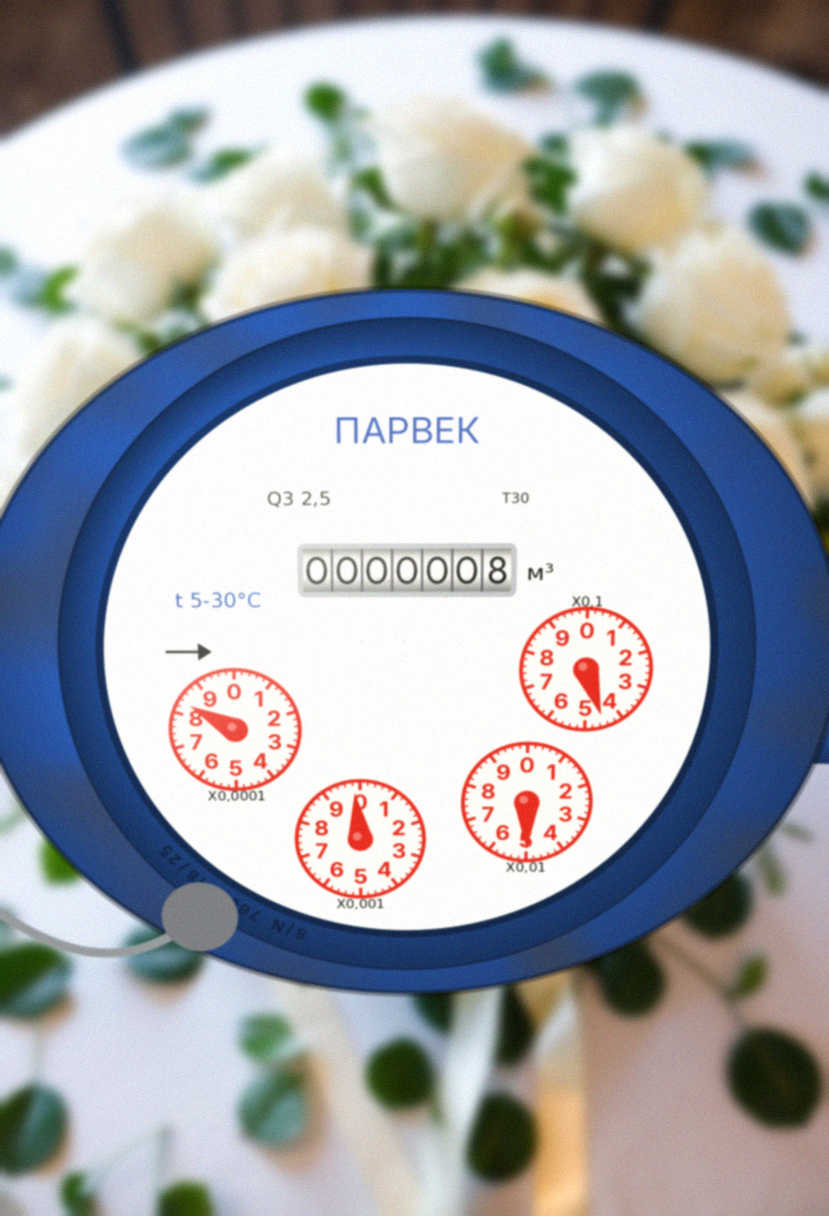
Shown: m³ 8.4498
